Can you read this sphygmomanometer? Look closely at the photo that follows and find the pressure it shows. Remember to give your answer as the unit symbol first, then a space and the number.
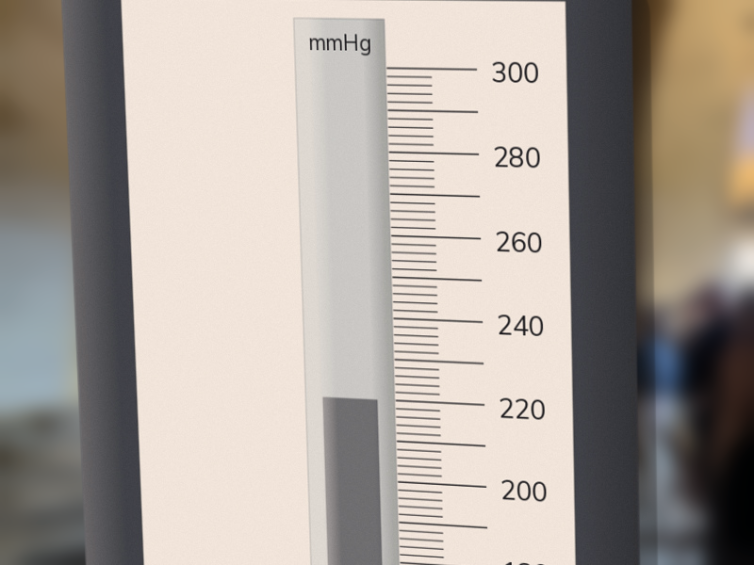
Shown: mmHg 220
